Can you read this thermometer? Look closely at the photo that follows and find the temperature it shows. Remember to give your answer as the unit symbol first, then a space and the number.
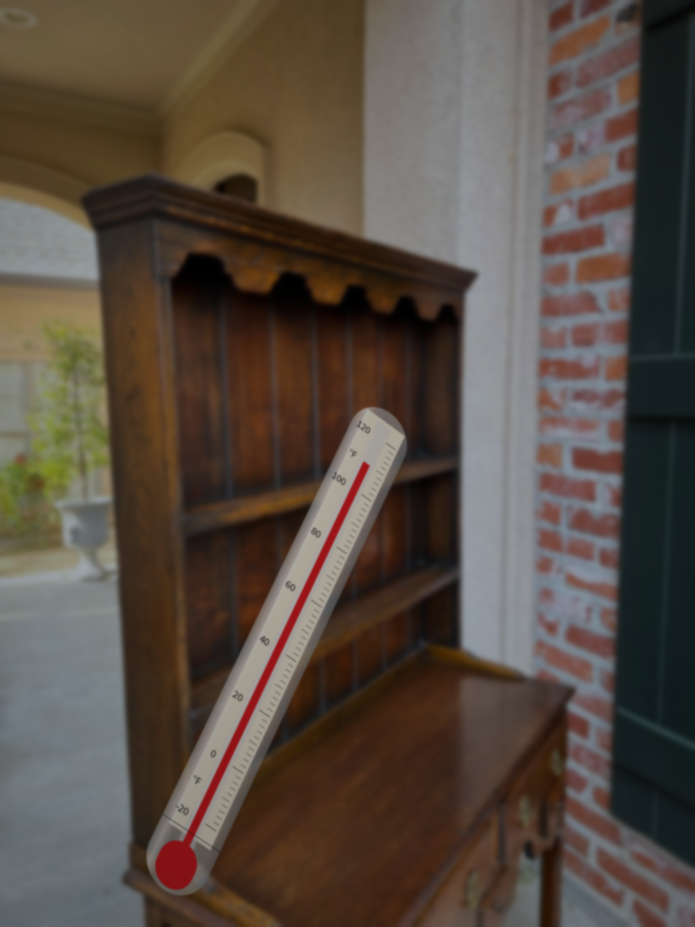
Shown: °F 110
